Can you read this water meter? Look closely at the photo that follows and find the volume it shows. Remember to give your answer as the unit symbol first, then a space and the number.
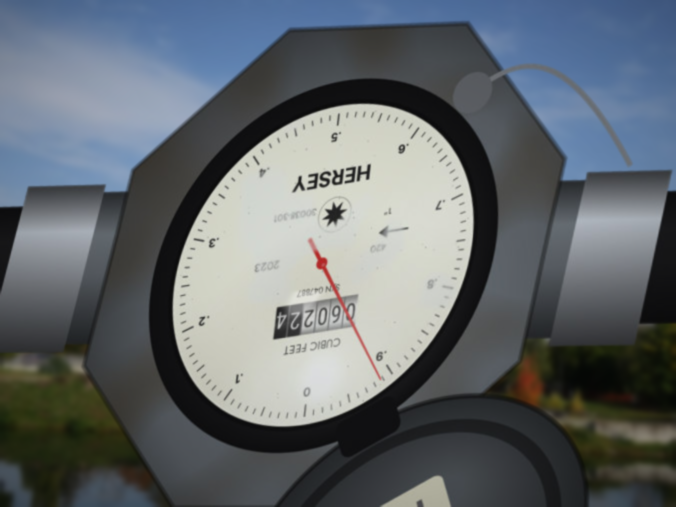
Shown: ft³ 60223.91
